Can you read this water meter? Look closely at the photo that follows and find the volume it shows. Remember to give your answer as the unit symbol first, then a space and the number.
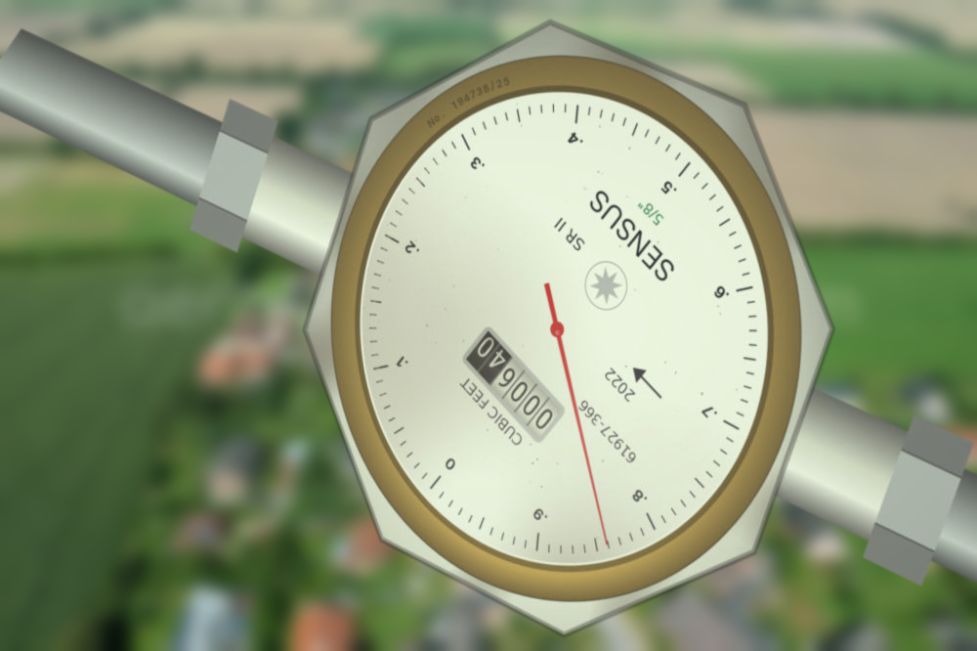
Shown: ft³ 639.84
